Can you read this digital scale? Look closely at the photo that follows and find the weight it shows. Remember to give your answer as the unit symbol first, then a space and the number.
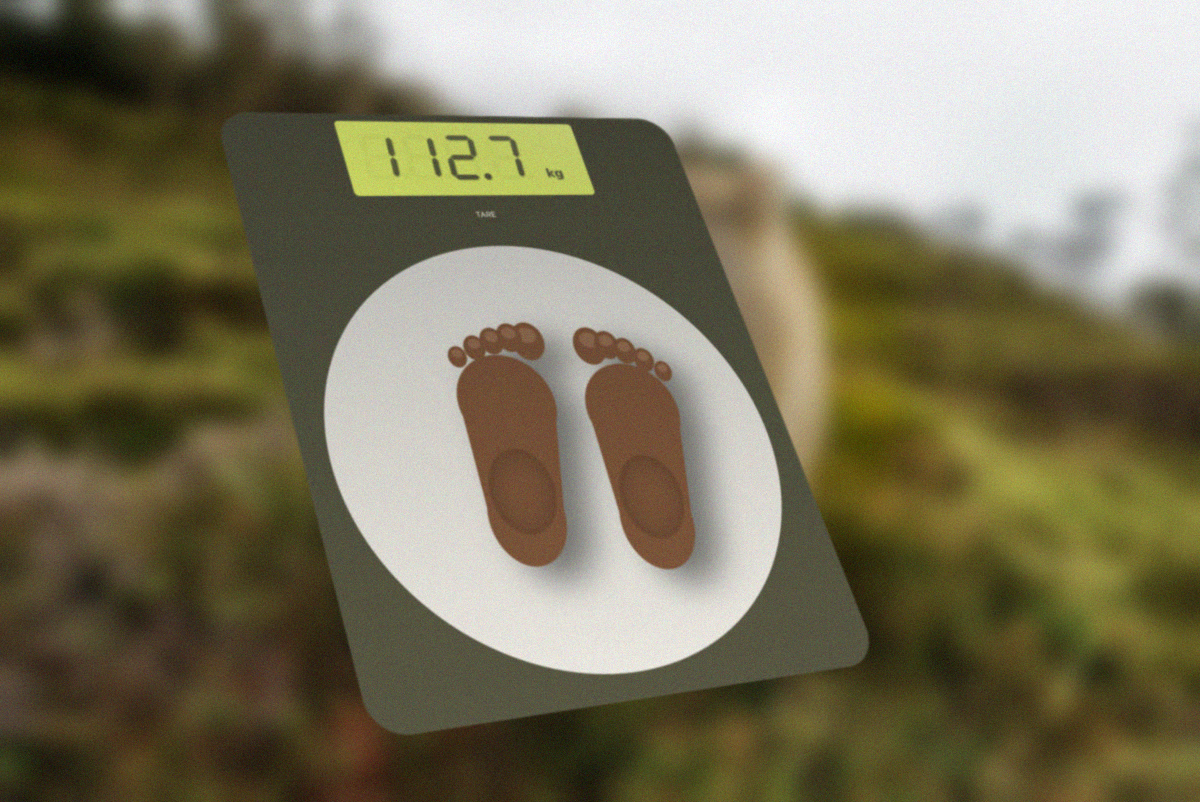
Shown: kg 112.7
